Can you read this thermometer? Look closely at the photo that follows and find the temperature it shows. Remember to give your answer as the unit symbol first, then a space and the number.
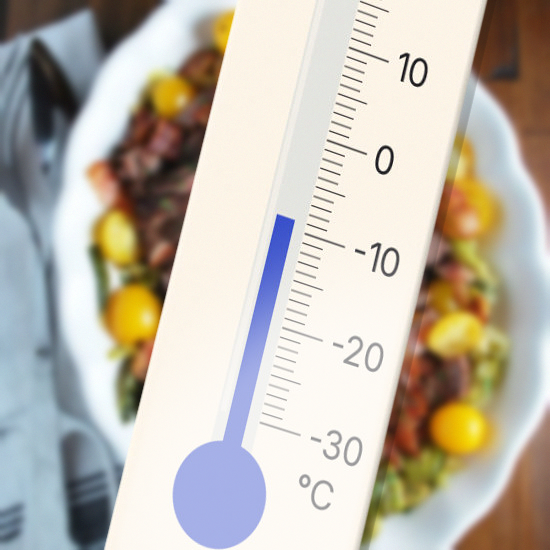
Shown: °C -9
